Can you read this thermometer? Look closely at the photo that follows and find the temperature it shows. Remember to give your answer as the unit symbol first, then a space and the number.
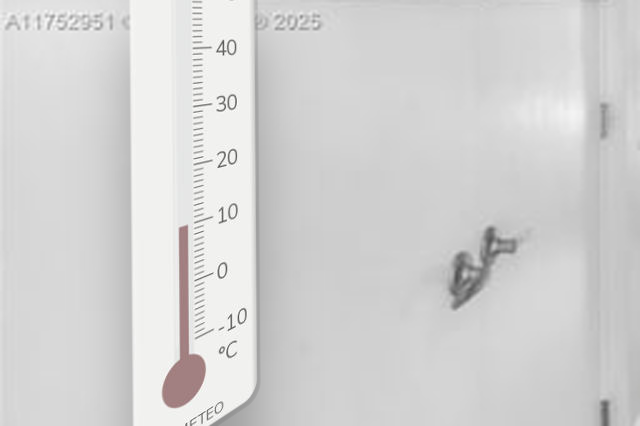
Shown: °C 10
